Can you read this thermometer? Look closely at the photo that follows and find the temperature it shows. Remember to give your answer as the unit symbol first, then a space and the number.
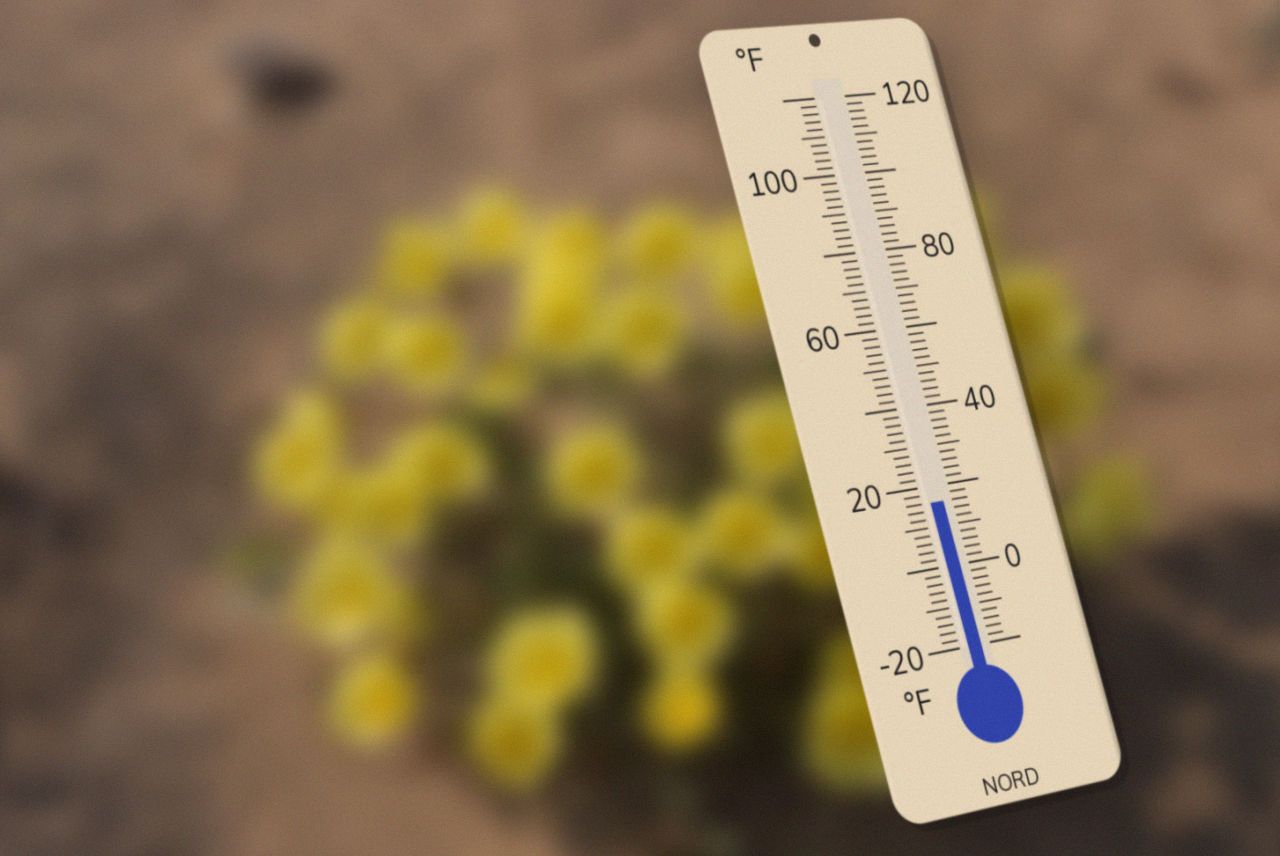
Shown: °F 16
